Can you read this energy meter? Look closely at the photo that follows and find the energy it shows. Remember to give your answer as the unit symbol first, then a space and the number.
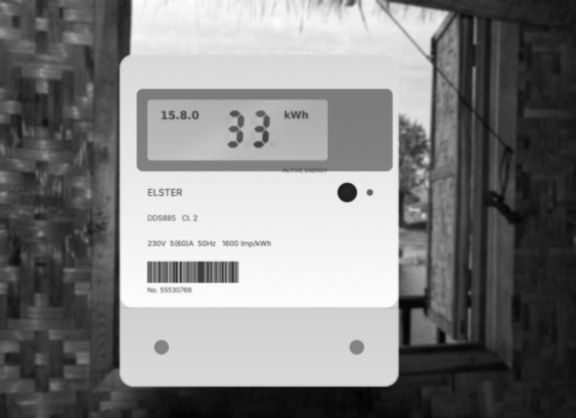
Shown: kWh 33
